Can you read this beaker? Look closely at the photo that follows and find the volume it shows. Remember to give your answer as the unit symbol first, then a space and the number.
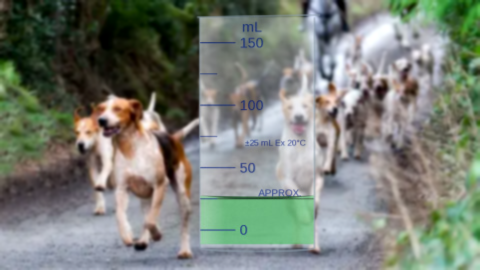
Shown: mL 25
